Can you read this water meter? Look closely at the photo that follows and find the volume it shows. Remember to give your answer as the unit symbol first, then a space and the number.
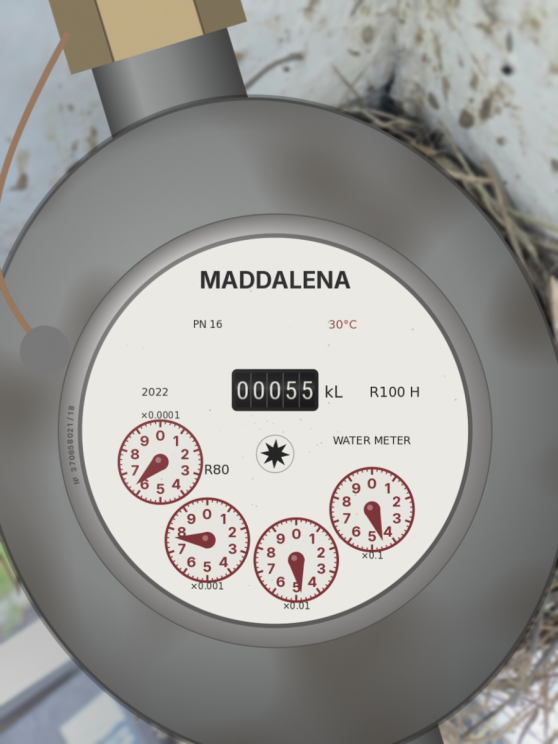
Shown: kL 55.4476
